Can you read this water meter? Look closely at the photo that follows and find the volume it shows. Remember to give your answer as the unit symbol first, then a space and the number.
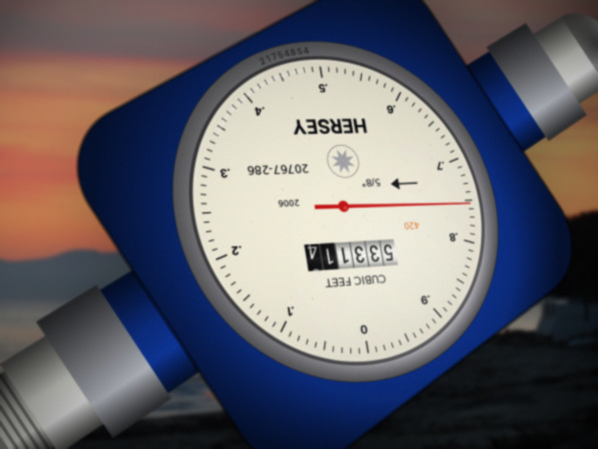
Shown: ft³ 533113.75
